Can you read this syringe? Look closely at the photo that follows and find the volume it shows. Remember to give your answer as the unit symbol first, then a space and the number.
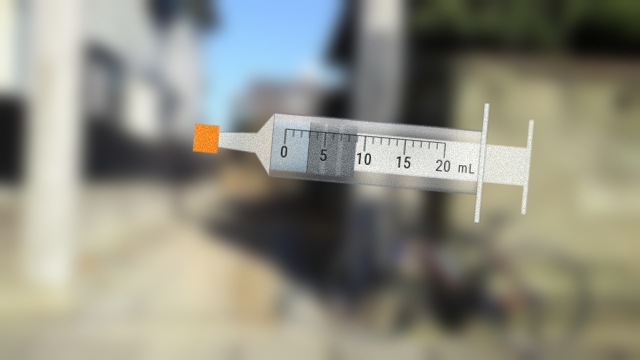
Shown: mL 3
